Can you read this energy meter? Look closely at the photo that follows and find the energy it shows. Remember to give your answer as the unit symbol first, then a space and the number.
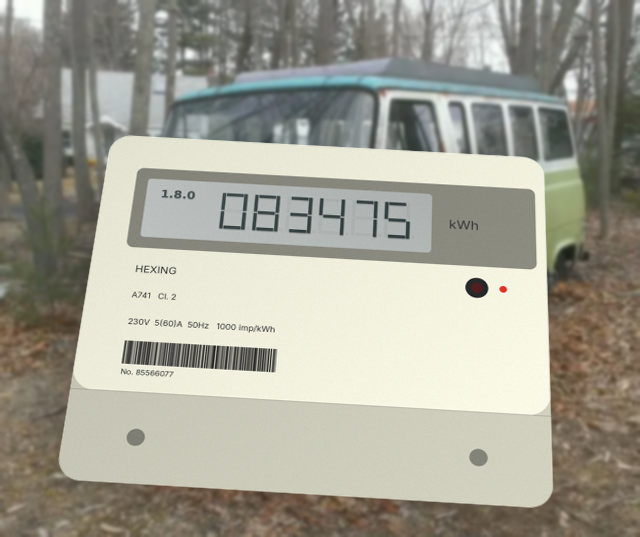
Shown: kWh 83475
